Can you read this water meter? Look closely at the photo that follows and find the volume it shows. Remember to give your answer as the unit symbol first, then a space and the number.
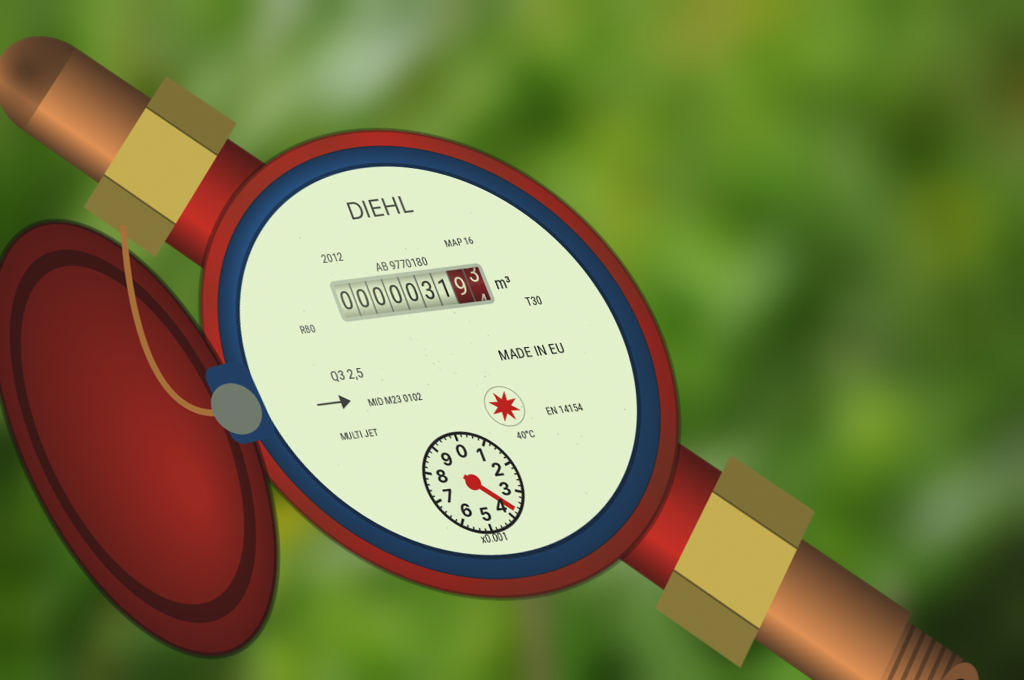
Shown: m³ 31.933
